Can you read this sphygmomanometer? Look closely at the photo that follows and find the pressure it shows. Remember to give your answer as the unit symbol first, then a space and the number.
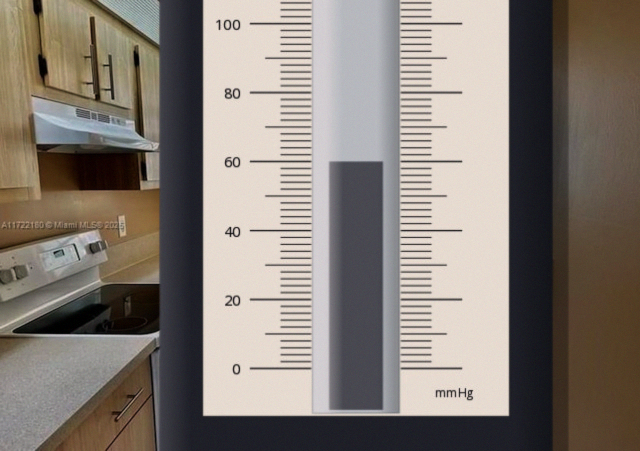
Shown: mmHg 60
